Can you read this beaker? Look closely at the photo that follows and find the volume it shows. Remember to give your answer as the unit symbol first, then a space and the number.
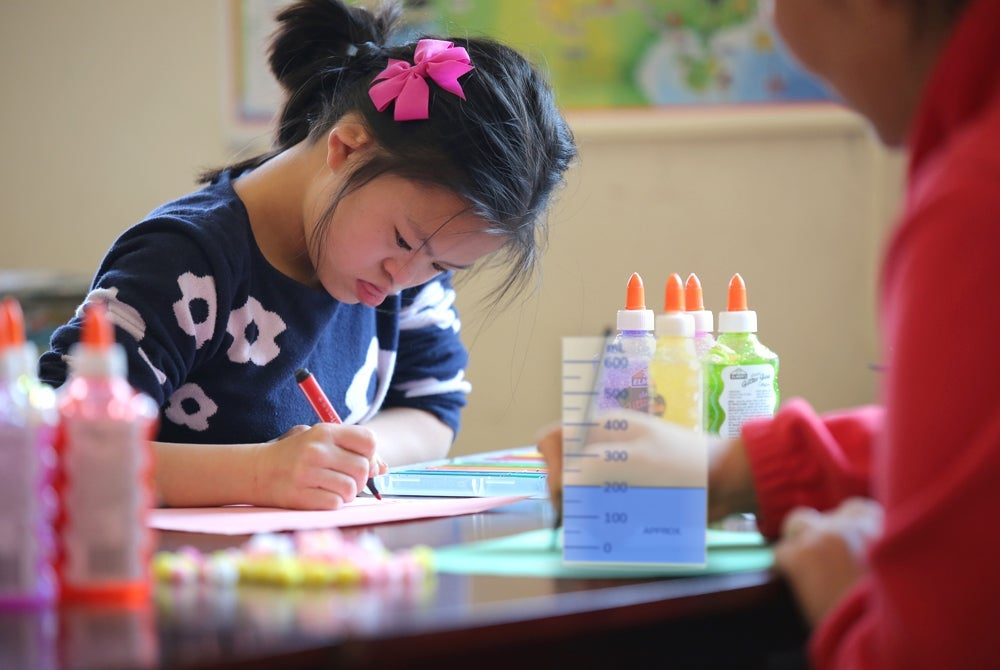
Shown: mL 200
